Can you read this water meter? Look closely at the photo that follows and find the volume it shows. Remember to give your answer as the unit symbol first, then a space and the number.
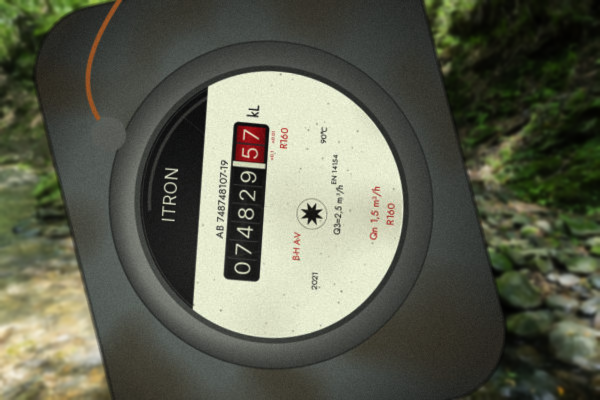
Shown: kL 74829.57
